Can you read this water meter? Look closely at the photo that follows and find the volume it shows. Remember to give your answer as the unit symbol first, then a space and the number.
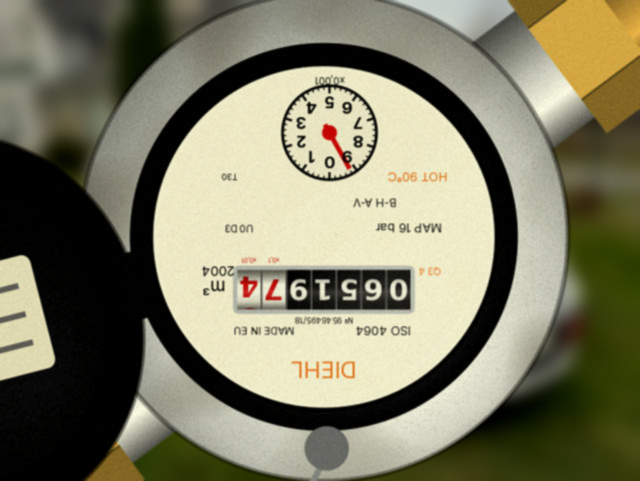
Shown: m³ 6519.739
